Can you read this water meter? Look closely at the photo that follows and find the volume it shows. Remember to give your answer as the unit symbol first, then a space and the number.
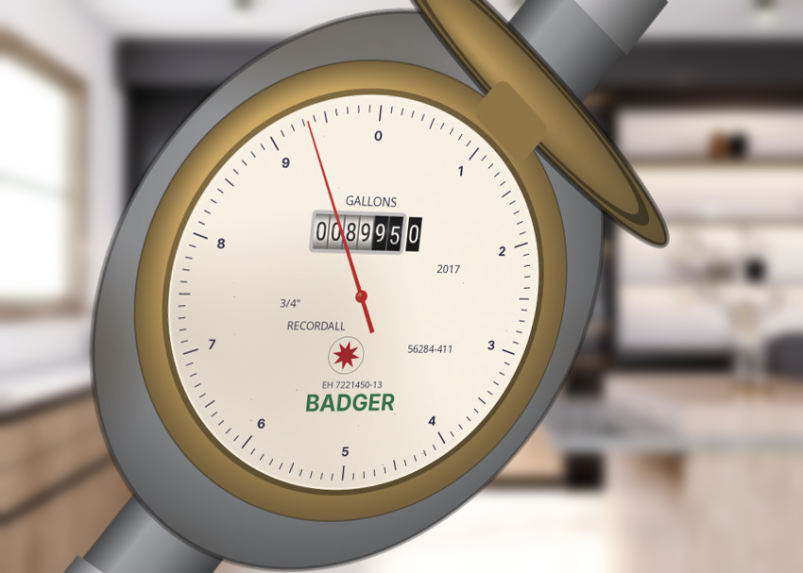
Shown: gal 89949.3
